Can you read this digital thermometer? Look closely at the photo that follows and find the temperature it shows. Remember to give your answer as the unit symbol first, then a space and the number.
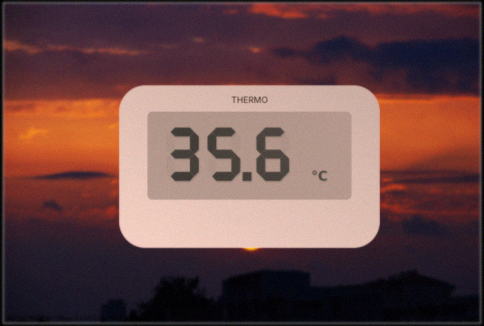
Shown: °C 35.6
